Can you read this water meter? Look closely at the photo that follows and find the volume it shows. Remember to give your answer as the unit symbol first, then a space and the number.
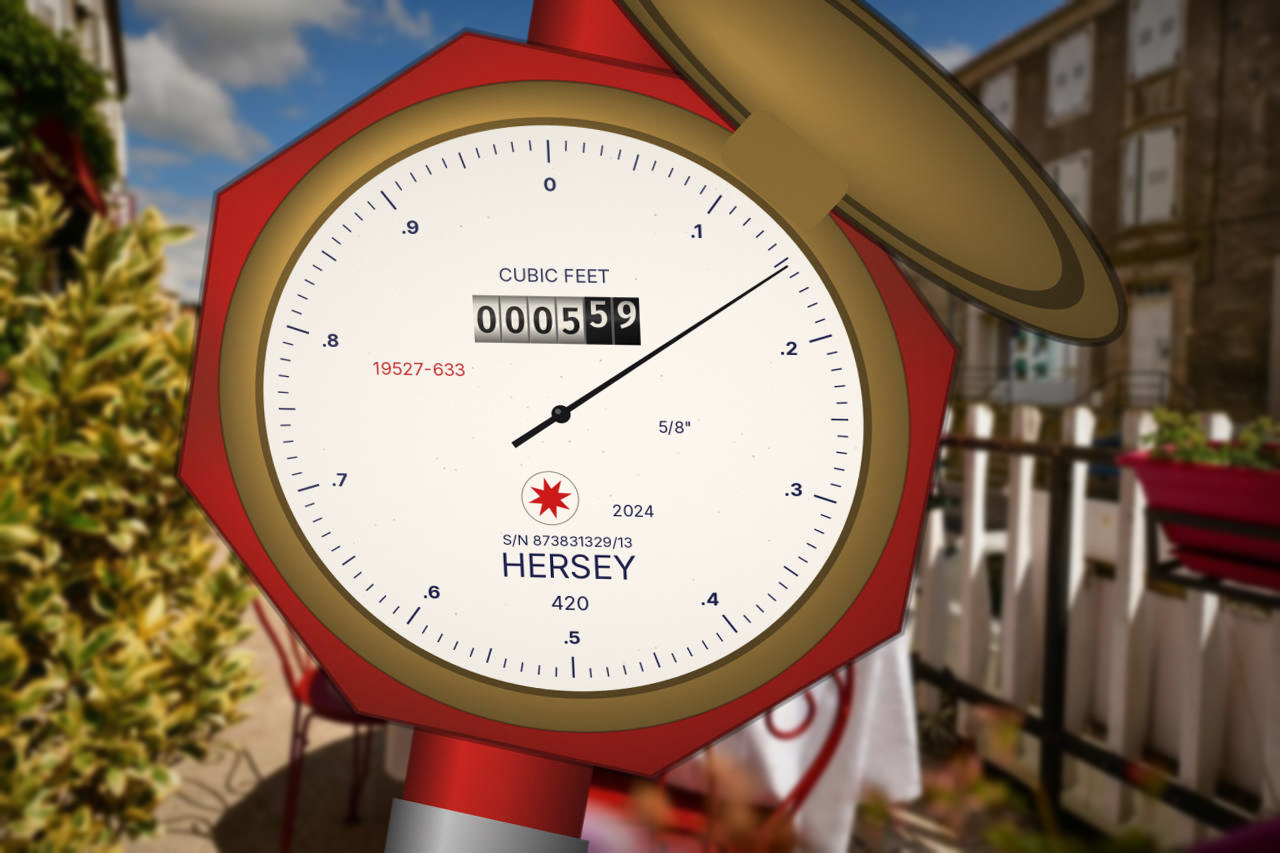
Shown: ft³ 559.15
